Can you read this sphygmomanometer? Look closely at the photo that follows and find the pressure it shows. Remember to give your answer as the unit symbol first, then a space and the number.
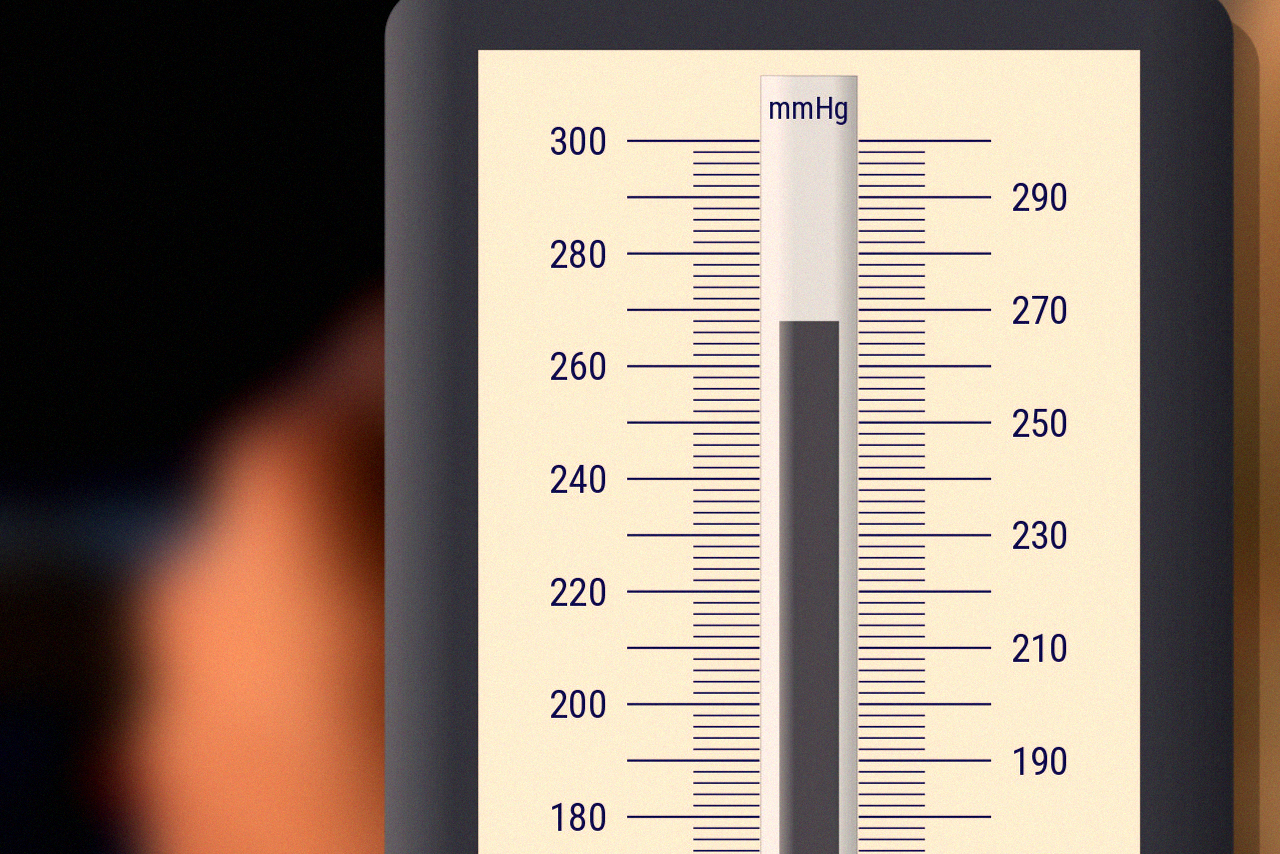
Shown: mmHg 268
